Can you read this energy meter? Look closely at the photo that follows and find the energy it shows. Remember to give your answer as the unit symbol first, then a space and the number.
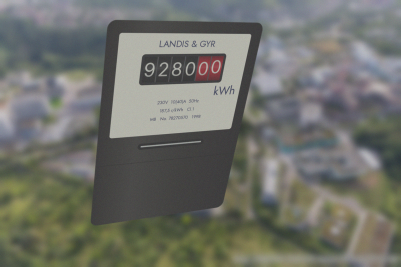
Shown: kWh 9280.00
